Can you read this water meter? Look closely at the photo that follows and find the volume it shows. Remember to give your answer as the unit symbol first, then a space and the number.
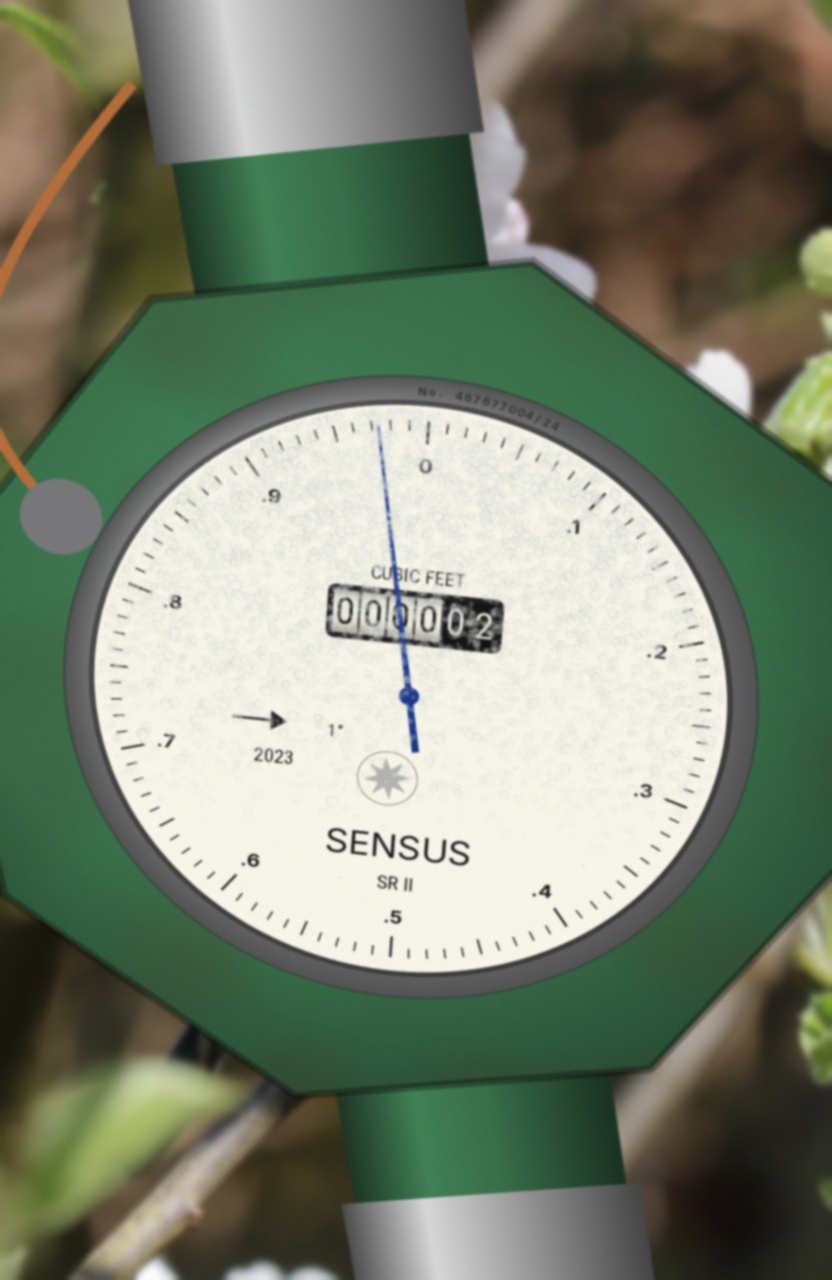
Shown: ft³ 1.97
